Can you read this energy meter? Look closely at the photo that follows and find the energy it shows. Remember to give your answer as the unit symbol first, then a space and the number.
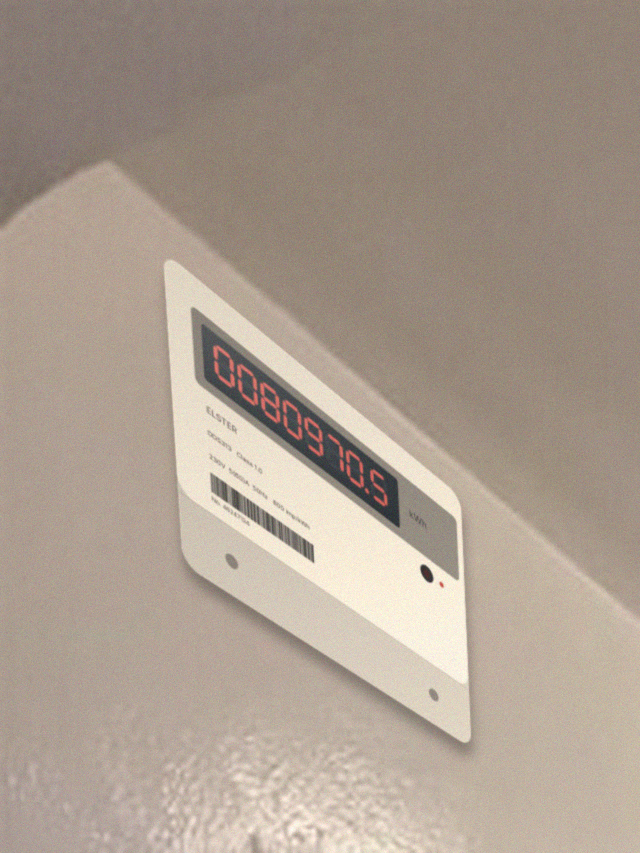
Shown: kWh 80970.5
